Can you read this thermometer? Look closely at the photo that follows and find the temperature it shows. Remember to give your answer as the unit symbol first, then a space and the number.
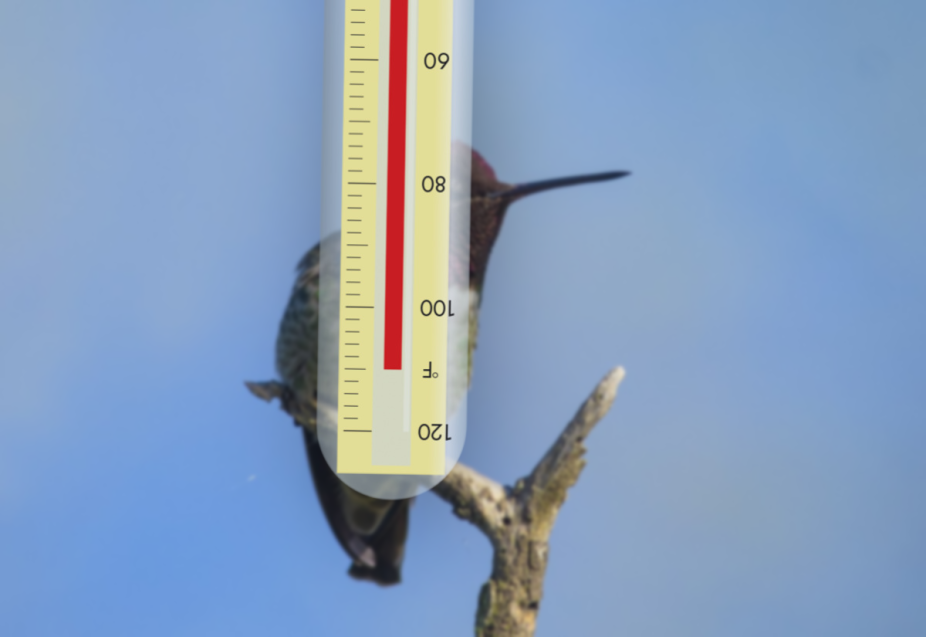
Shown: °F 110
